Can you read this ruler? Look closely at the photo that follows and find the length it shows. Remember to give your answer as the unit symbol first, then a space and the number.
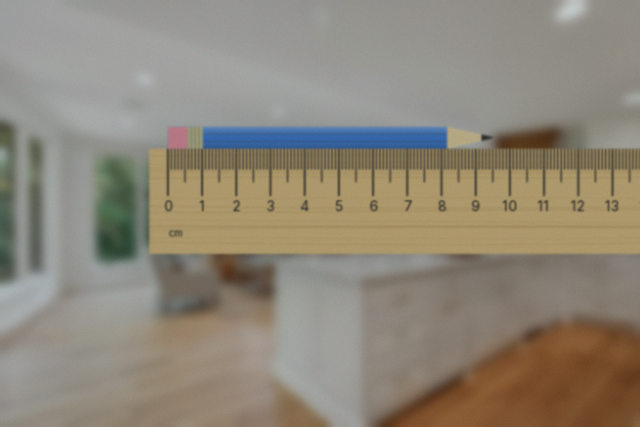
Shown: cm 9.5
